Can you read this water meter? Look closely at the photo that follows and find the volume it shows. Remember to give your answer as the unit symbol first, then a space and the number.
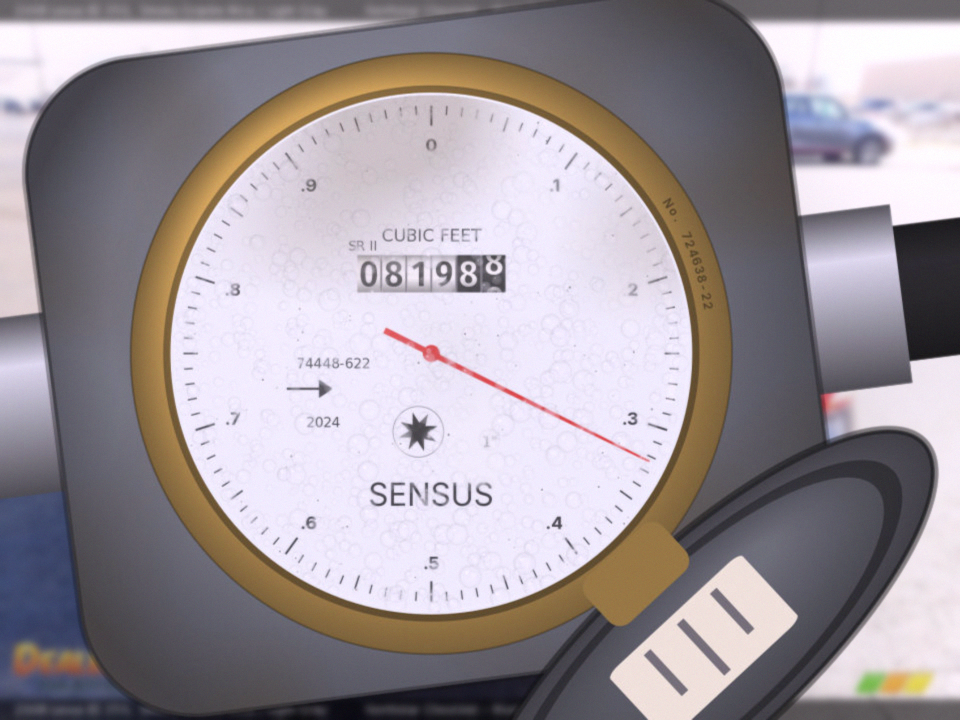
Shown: ft³ 81988.32
